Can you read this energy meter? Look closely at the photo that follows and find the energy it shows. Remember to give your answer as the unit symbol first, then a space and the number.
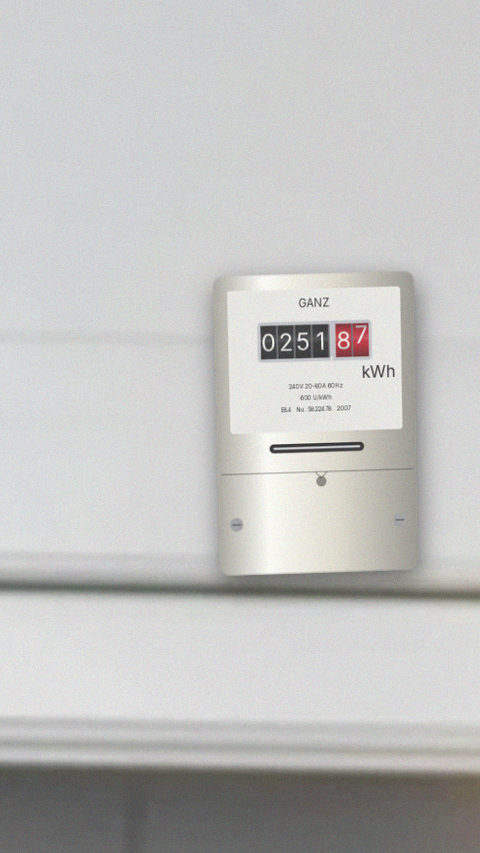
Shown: kWh 251.87
